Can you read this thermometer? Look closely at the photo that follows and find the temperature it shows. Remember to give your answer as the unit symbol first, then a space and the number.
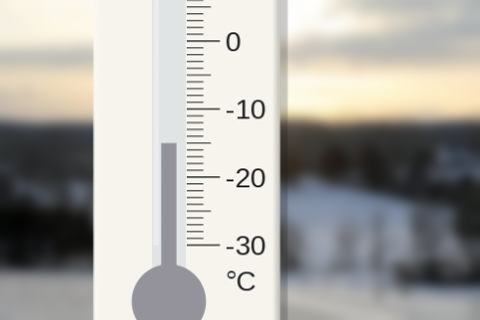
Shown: °C -15
